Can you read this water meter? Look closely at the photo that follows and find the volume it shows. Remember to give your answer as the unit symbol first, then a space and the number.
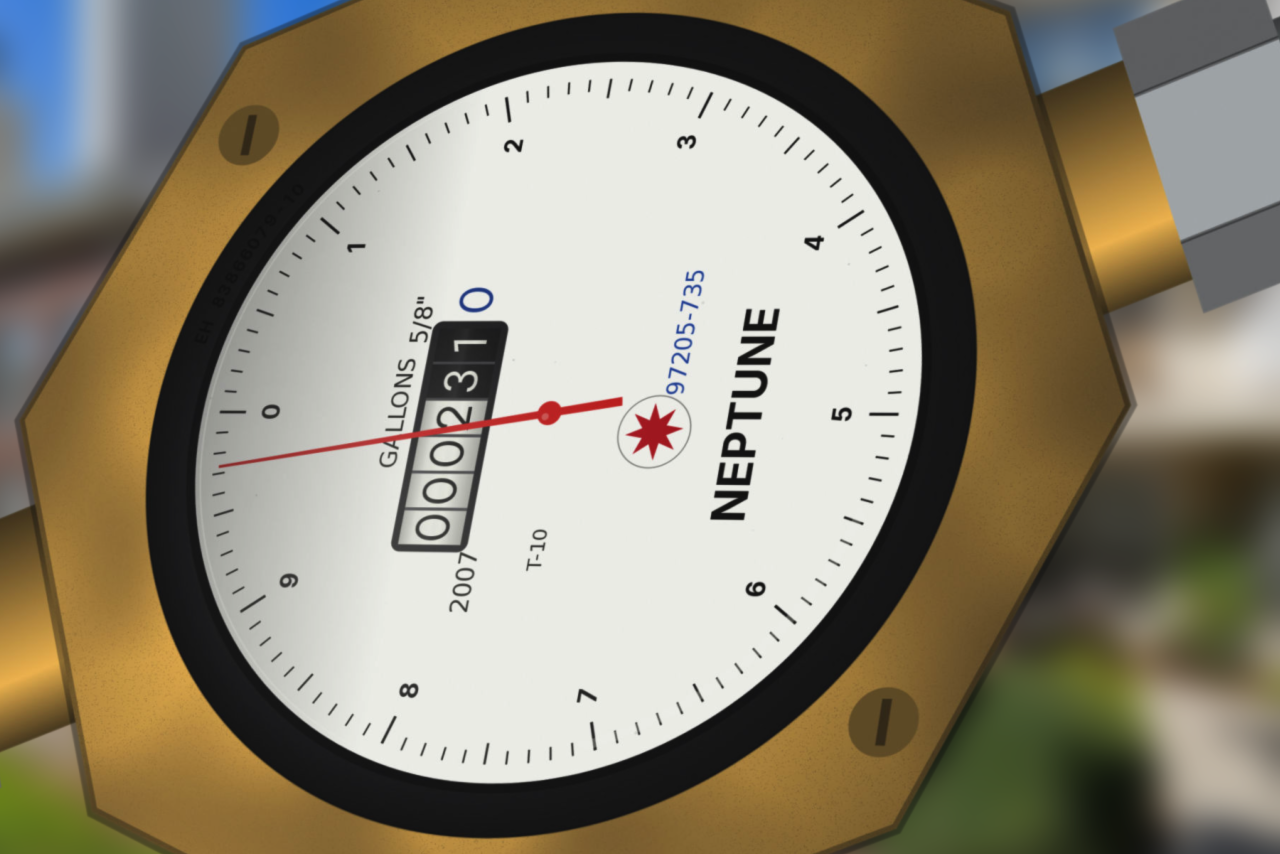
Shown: gal 2309.7
